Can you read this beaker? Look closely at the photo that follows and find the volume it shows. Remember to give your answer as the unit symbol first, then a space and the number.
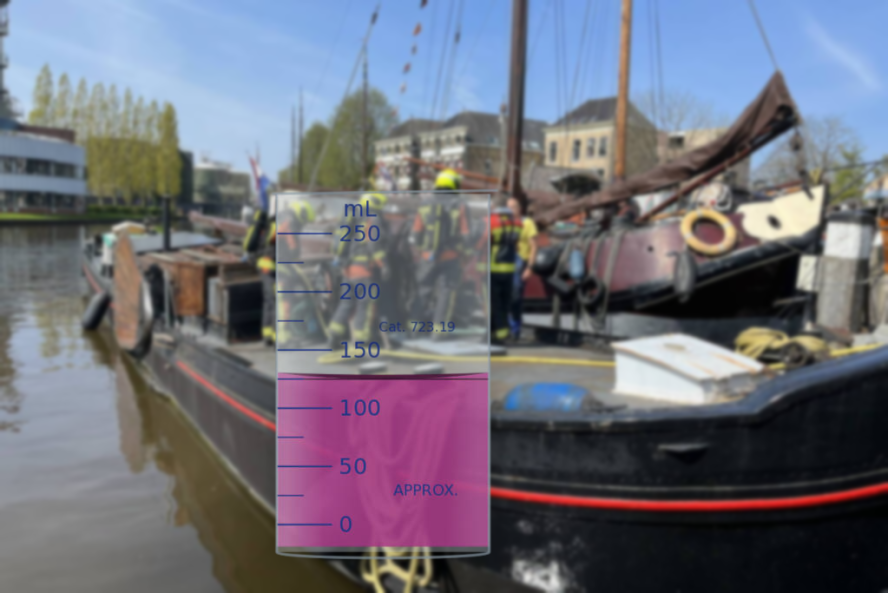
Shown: mL 125
